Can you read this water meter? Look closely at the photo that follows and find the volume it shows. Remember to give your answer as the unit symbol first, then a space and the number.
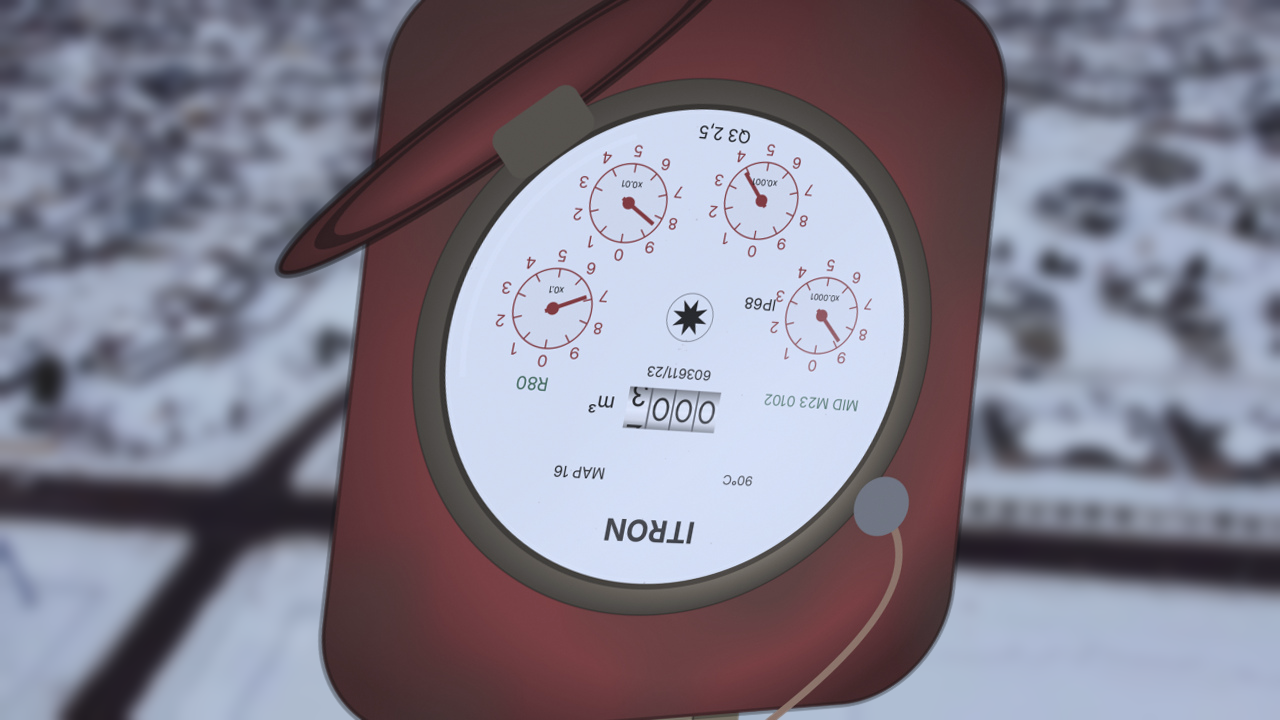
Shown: m³ 2.6838
